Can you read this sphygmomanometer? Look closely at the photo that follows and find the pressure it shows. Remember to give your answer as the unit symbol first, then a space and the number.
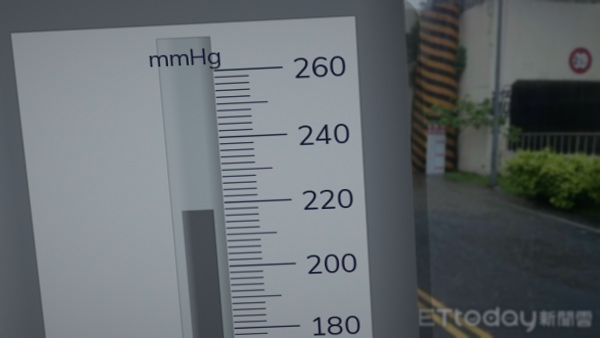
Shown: mmHg 218
